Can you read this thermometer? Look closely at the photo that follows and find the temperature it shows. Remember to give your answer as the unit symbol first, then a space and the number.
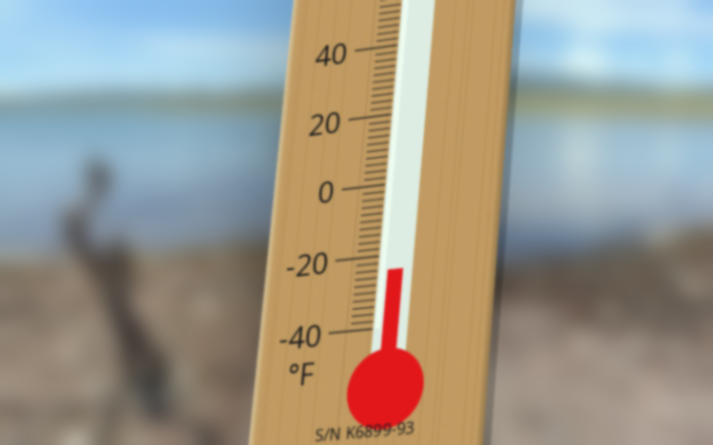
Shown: °F -24
